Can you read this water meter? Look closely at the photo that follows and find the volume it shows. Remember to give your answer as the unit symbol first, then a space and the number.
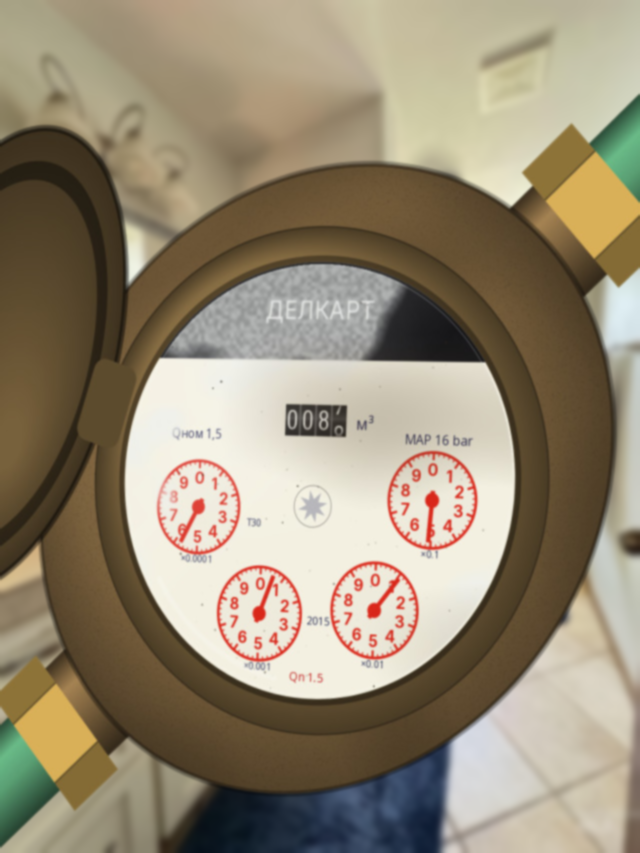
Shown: m³ 87.5105
